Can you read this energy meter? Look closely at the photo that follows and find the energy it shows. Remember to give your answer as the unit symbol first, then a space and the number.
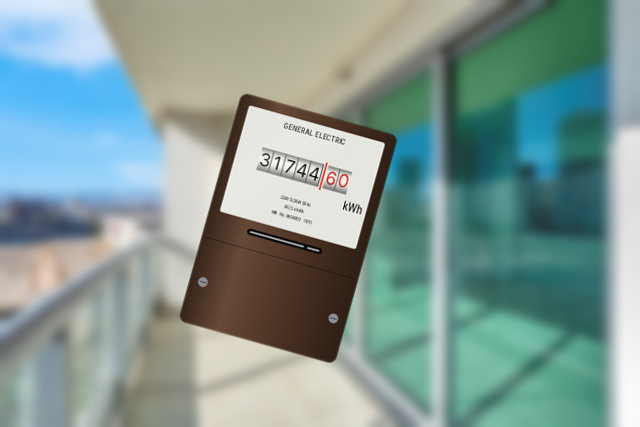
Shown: kWh 31744.60
